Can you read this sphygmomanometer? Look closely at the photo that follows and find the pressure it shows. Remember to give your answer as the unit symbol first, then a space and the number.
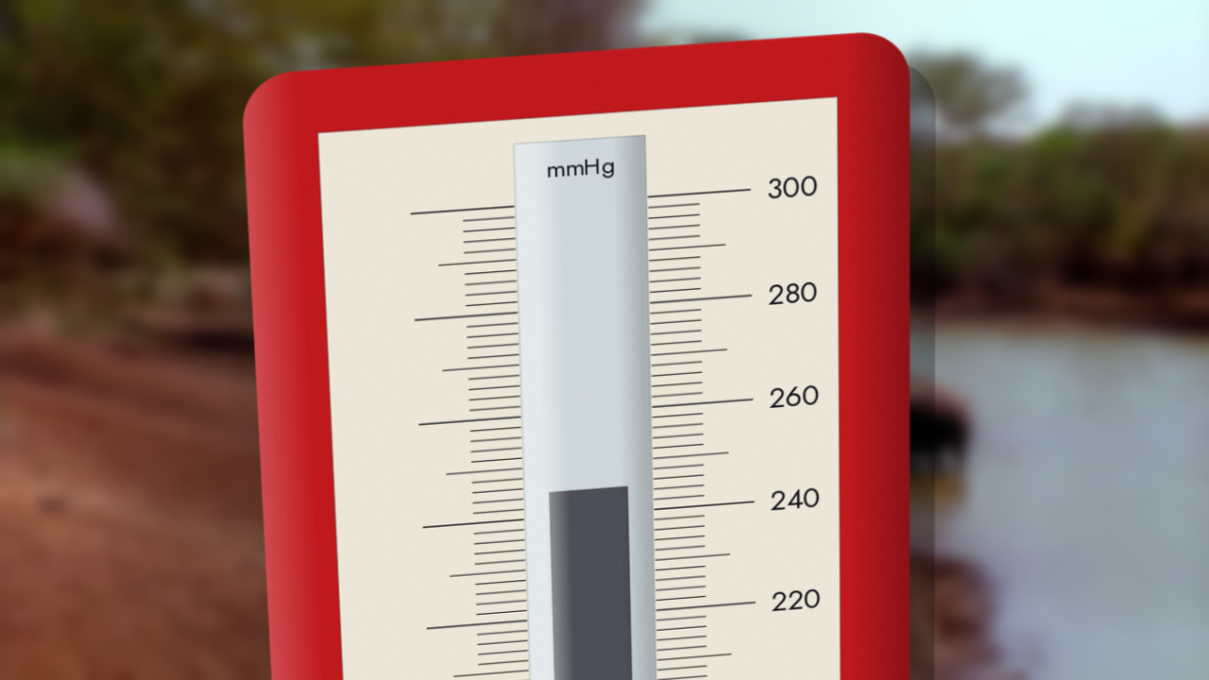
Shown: mmHg 245
